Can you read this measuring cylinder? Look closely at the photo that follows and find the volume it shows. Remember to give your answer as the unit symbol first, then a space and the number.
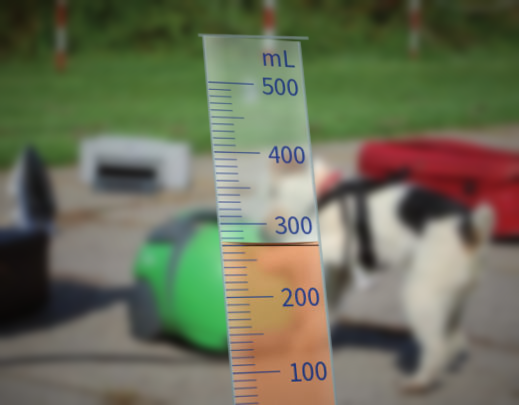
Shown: mL 270
